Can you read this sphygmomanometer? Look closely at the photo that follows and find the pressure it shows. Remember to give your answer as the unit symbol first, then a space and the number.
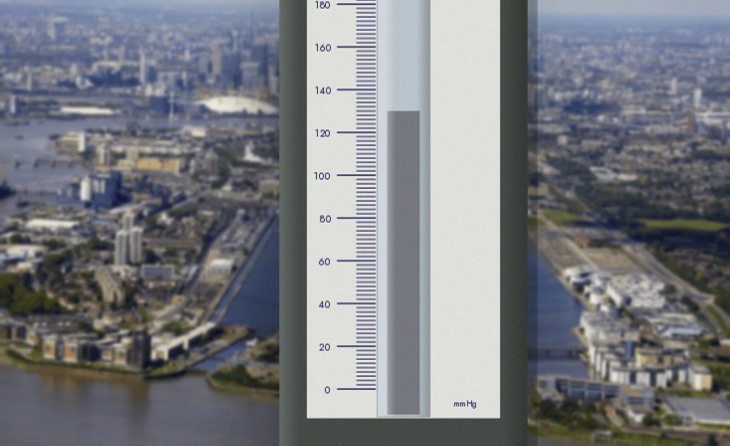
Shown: mmHg 130
